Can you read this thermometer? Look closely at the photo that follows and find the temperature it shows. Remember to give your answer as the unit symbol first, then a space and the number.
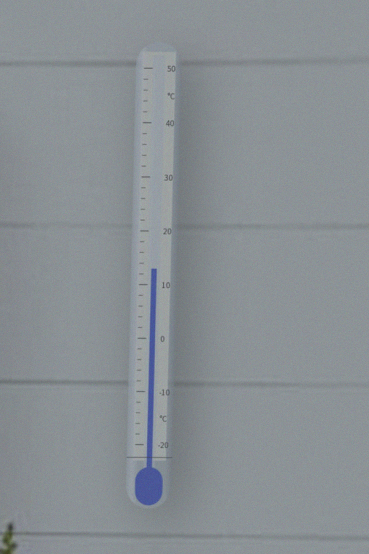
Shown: °C 13
